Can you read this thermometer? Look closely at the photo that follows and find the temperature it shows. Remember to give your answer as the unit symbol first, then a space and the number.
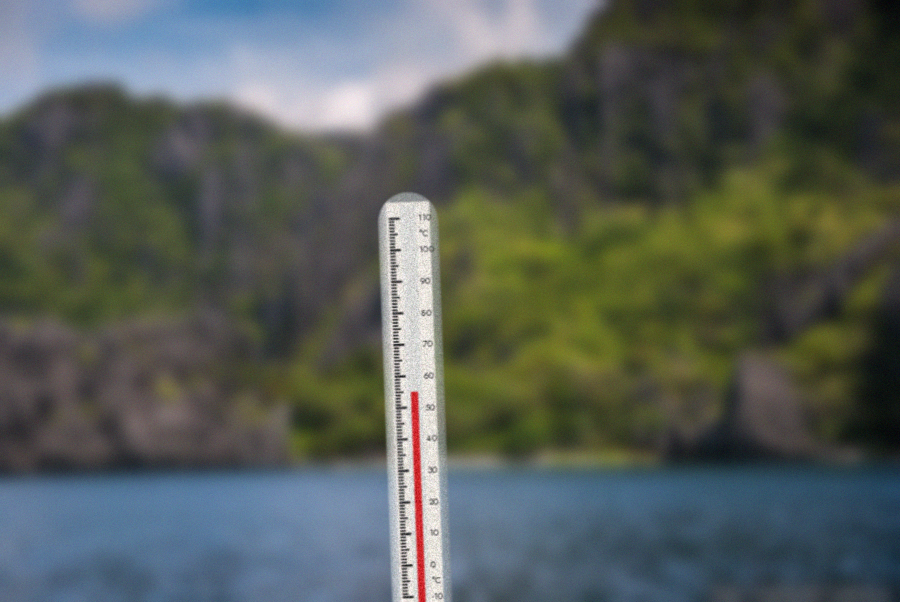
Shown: °C 55
